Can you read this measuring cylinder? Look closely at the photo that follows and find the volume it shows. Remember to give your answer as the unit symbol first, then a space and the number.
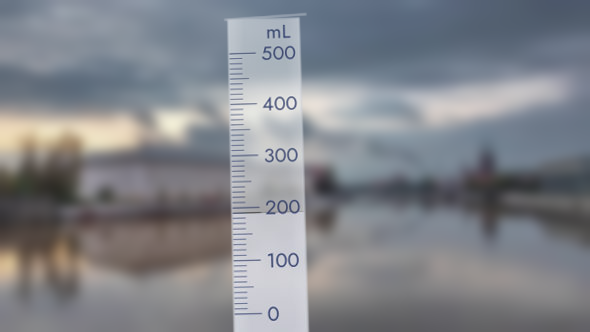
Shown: mL 190
